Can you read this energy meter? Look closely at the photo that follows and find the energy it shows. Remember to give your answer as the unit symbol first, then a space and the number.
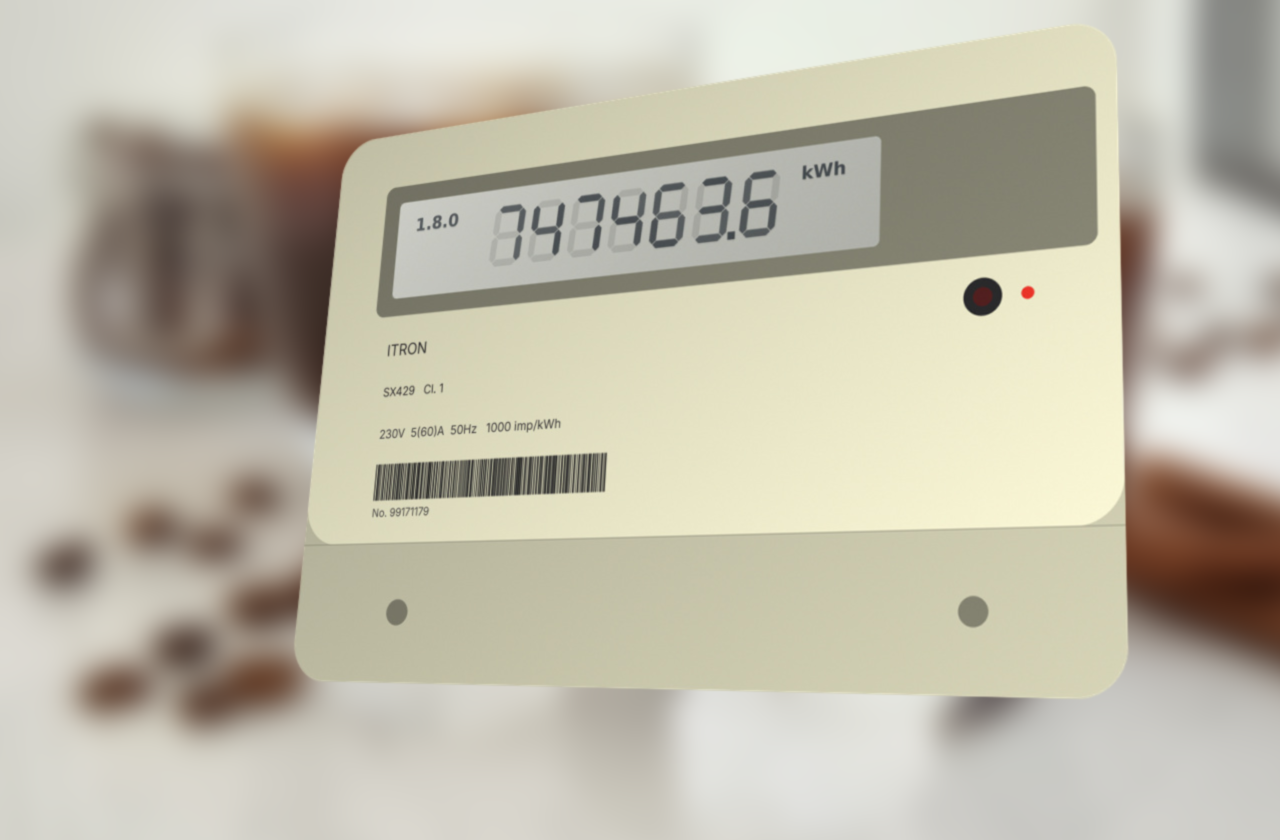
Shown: kWh 747463.6
